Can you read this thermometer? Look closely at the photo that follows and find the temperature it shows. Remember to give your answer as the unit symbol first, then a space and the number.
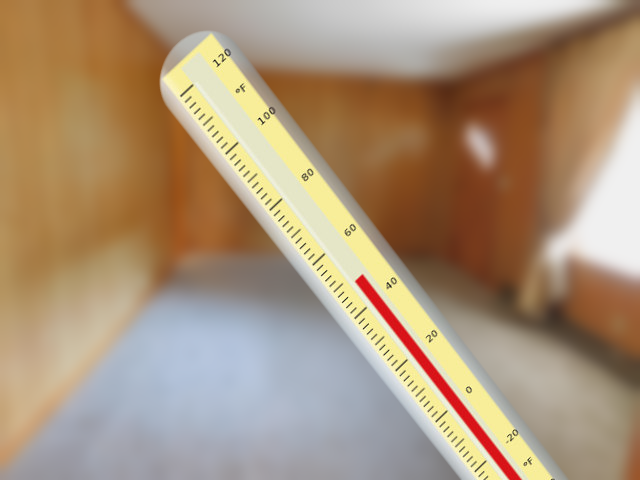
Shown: °F 48
